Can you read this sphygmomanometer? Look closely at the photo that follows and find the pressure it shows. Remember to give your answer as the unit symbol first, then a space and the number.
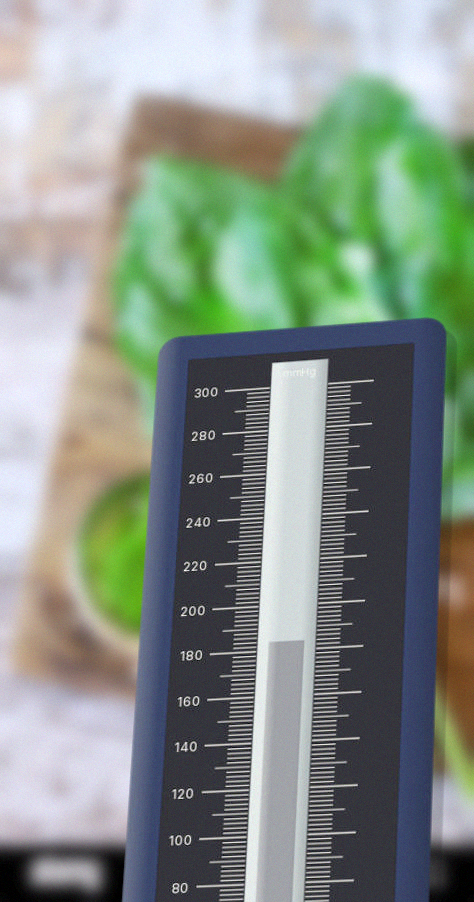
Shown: mmHg 184
